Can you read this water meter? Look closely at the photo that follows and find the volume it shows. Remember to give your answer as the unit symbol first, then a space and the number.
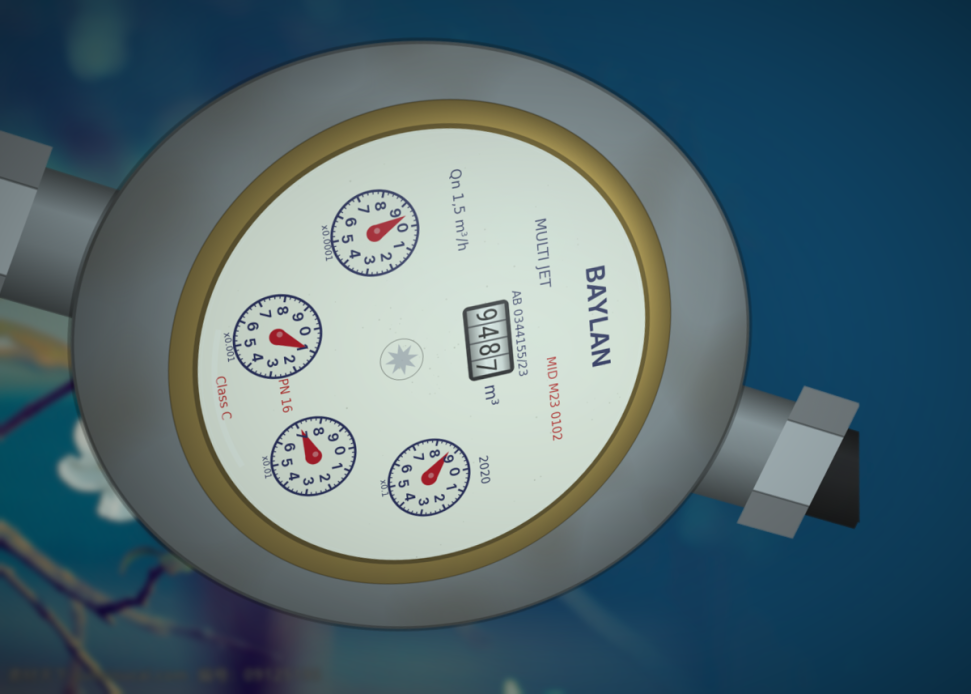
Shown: m³ 9486.8709
